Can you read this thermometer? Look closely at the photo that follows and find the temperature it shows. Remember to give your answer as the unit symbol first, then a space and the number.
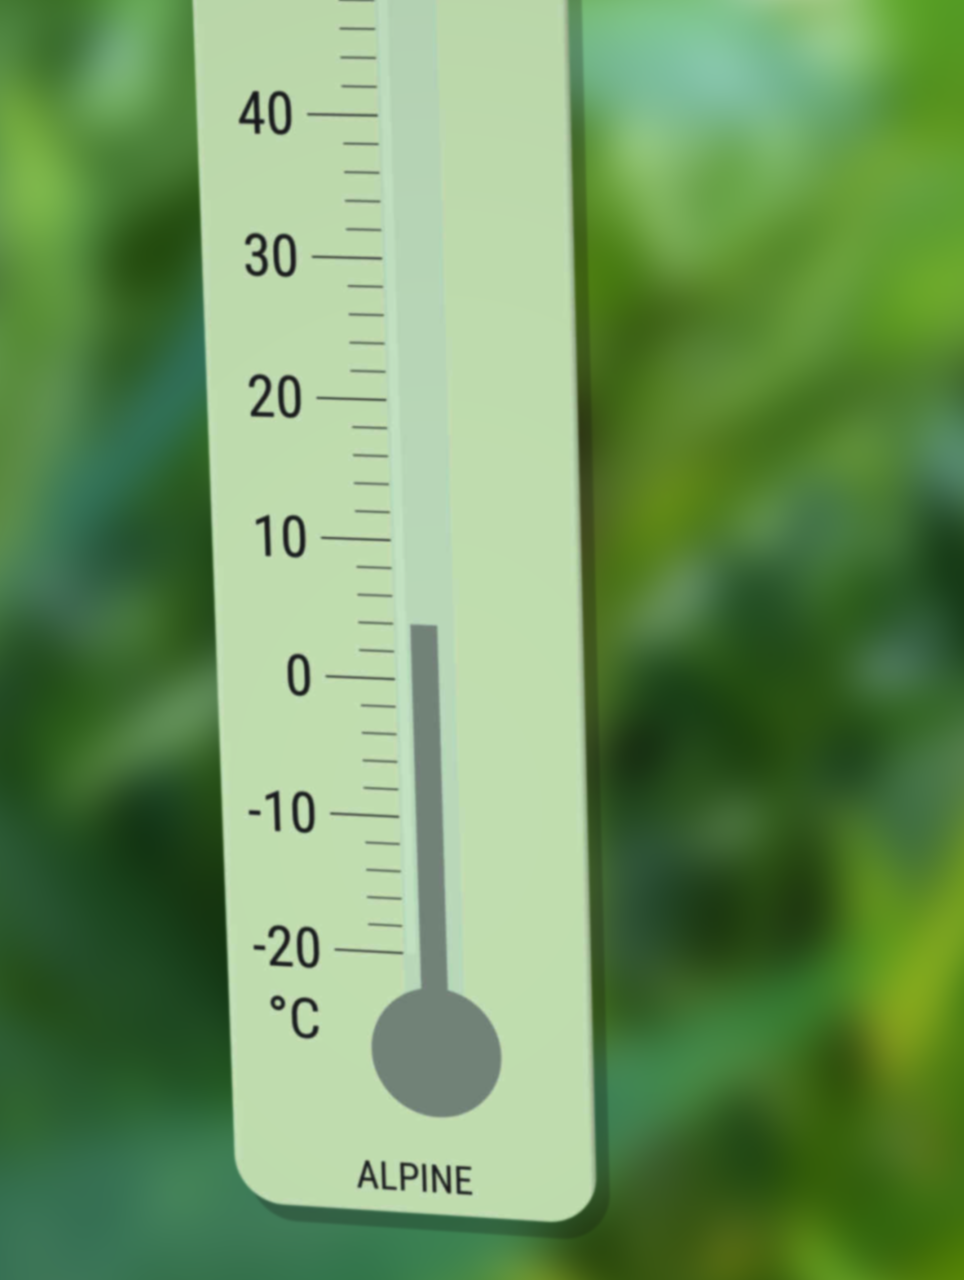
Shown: °C 4
